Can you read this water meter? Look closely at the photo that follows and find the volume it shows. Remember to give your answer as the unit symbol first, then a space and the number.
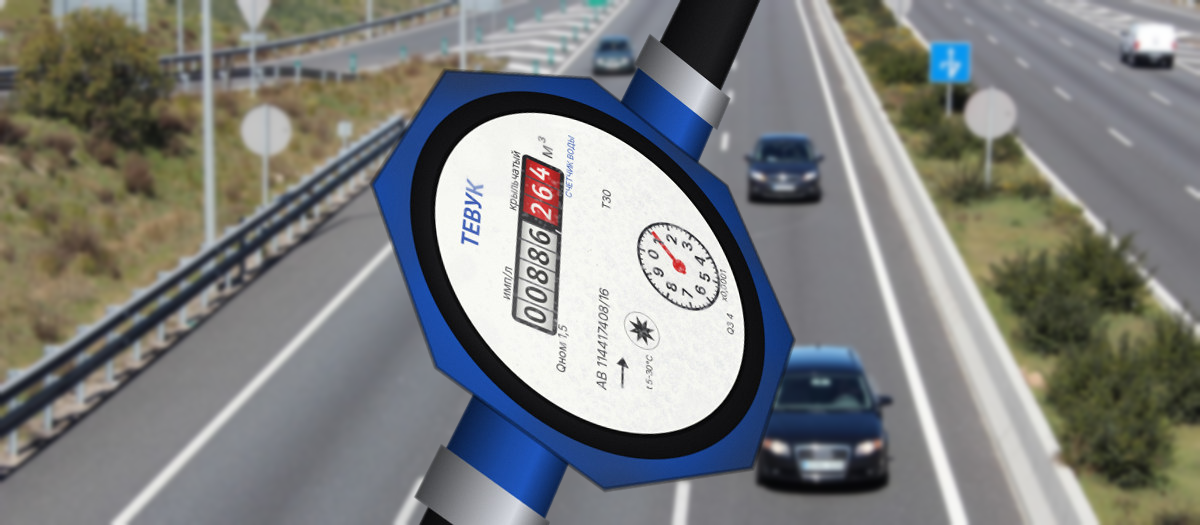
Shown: m³ 886.2641
